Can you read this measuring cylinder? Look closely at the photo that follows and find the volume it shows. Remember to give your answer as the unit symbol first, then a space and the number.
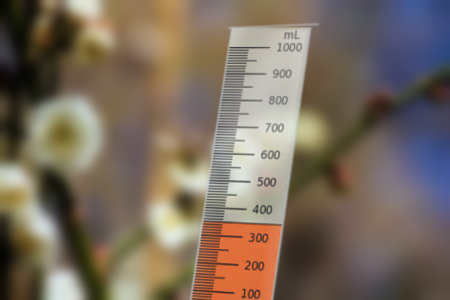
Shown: mL 350
